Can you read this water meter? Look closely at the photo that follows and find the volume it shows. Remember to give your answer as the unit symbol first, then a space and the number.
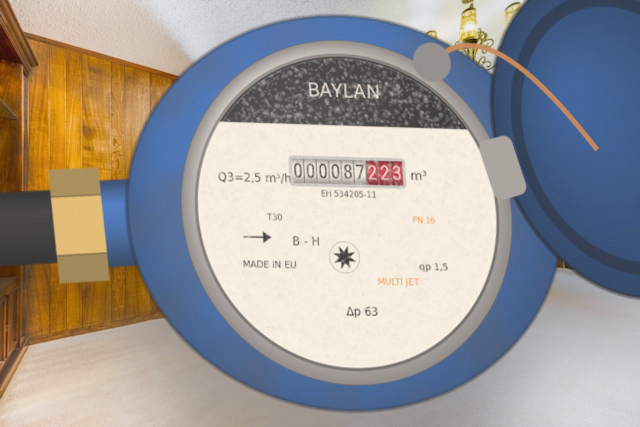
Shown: m³ 87.223
